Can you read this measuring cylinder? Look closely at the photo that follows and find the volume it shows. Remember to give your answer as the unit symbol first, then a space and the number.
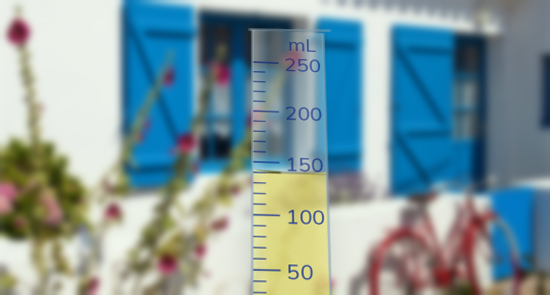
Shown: mL 140
